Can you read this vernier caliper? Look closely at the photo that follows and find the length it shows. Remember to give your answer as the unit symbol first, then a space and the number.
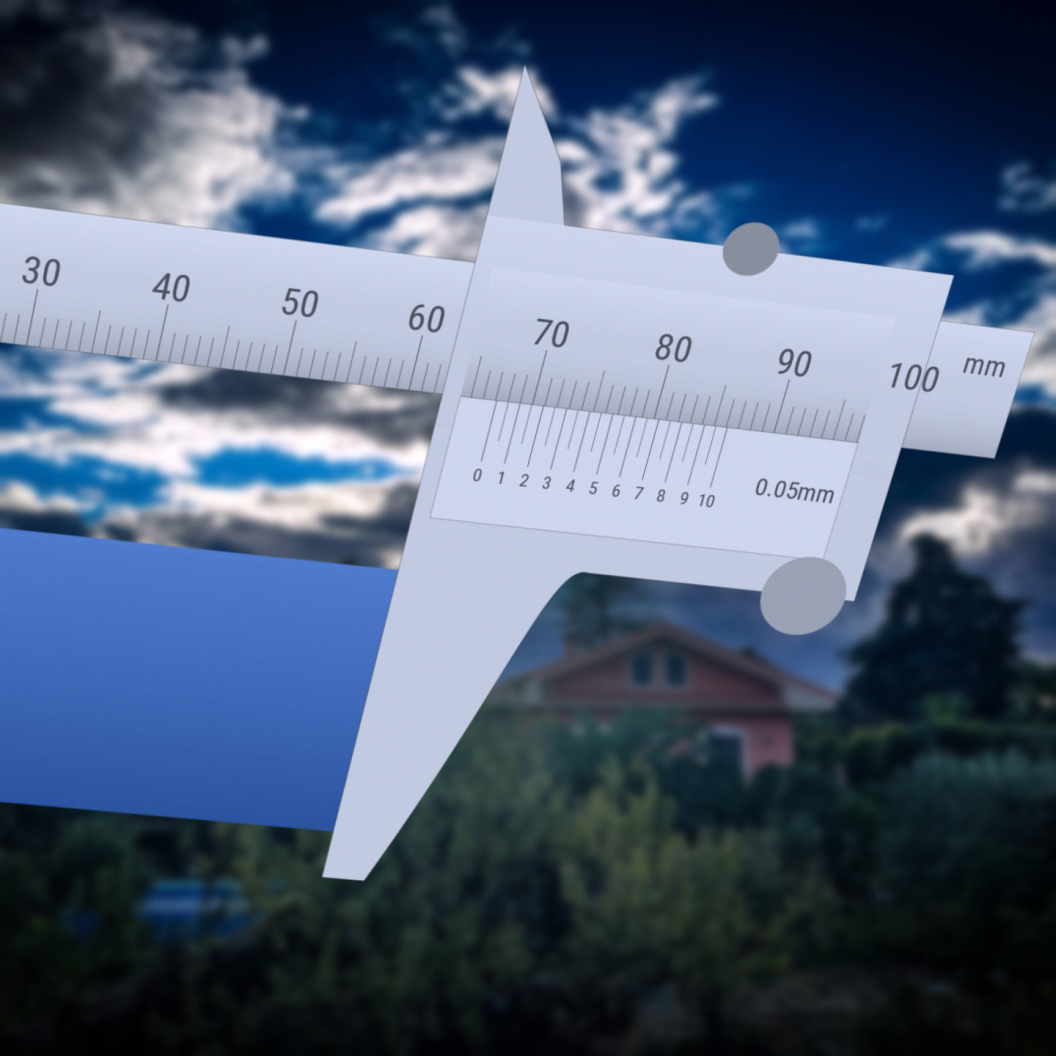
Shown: mm 67.1
